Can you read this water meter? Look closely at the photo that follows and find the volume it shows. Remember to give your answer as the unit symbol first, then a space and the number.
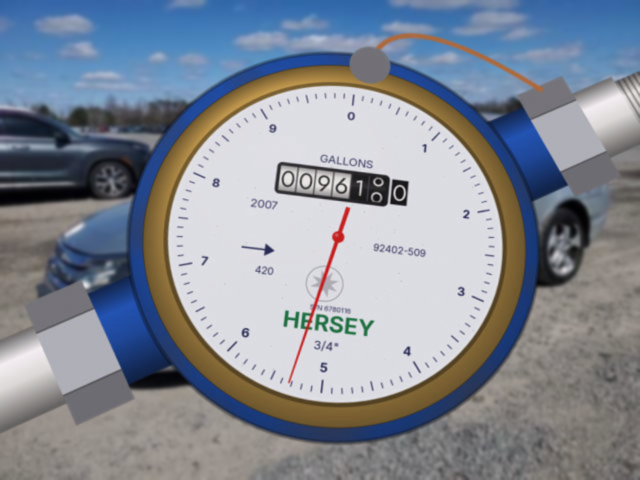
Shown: gal 96185.3
